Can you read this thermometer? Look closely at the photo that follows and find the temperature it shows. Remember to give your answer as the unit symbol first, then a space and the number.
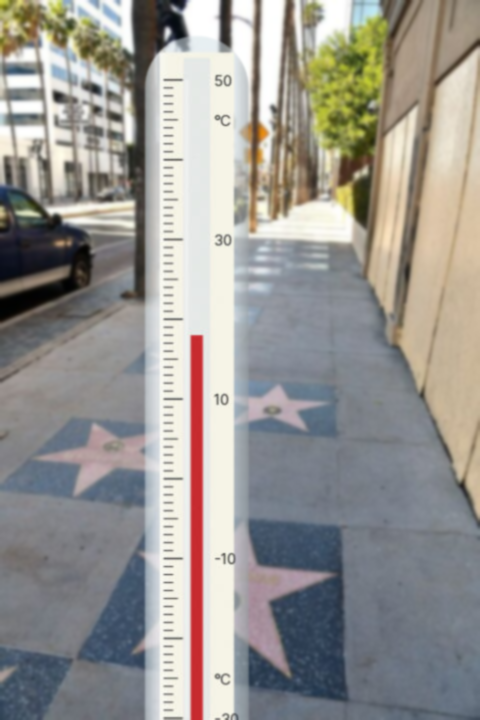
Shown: °C 18
